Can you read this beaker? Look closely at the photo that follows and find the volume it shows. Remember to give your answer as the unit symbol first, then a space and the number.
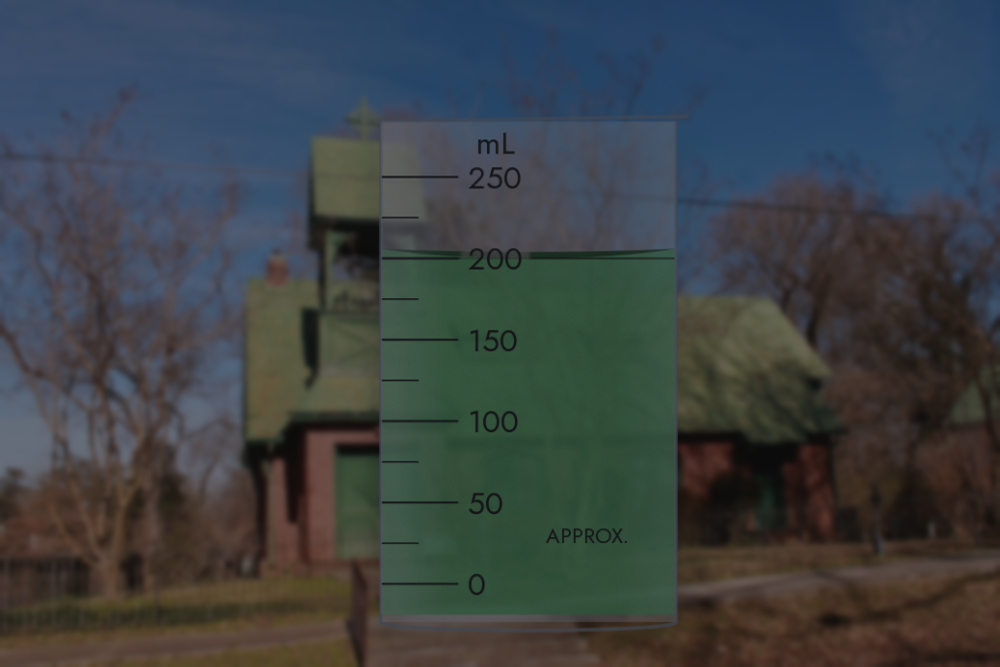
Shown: mL 200
